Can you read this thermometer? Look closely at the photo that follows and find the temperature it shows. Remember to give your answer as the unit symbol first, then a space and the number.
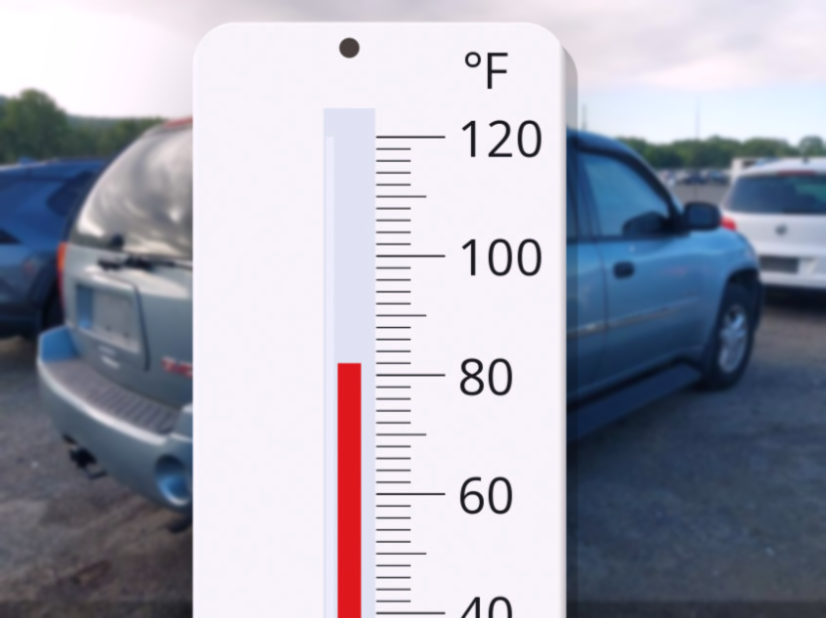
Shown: °F 82
